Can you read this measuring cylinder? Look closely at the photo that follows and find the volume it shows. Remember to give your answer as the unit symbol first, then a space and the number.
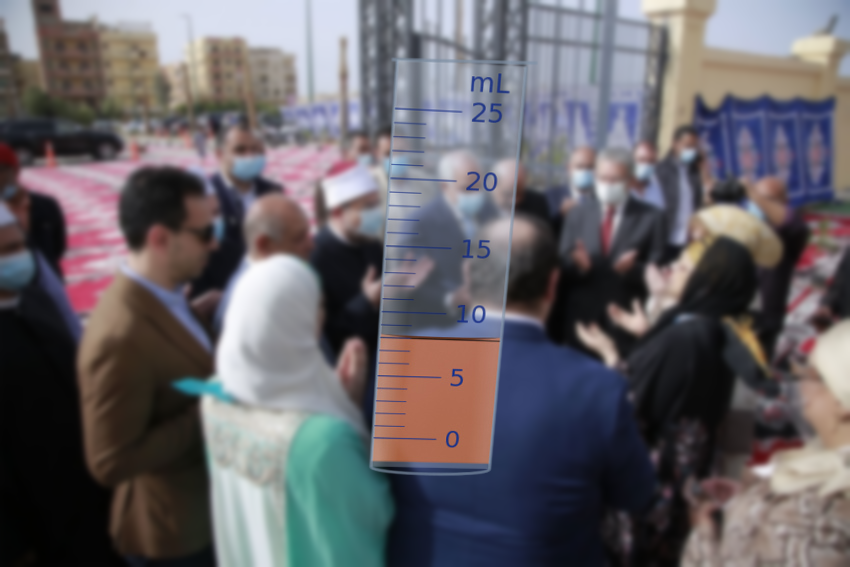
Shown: mL 8
